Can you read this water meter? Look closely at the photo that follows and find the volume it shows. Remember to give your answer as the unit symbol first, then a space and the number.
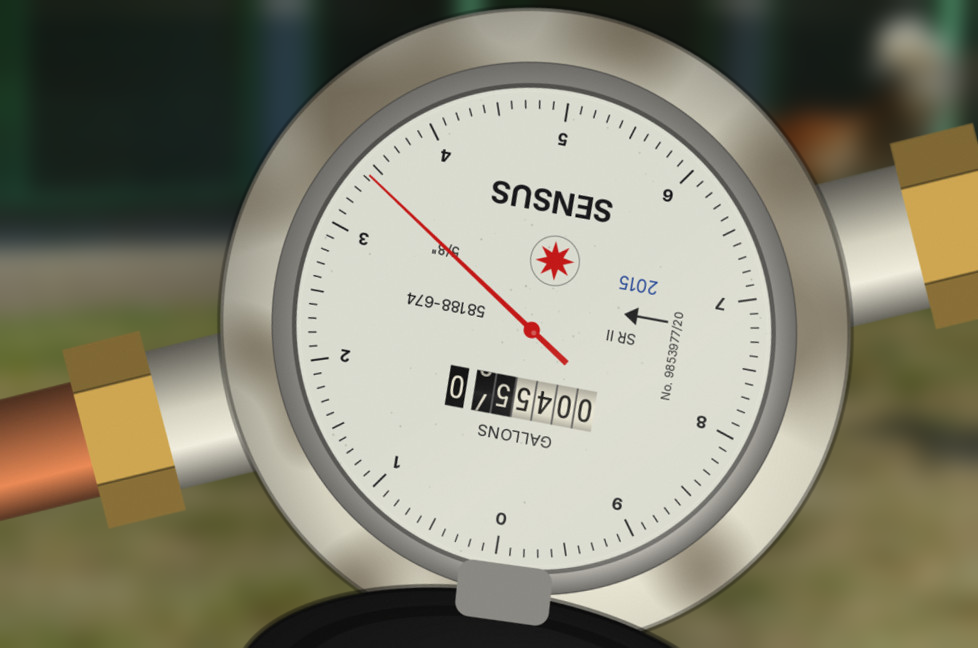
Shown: gal 45573.4
